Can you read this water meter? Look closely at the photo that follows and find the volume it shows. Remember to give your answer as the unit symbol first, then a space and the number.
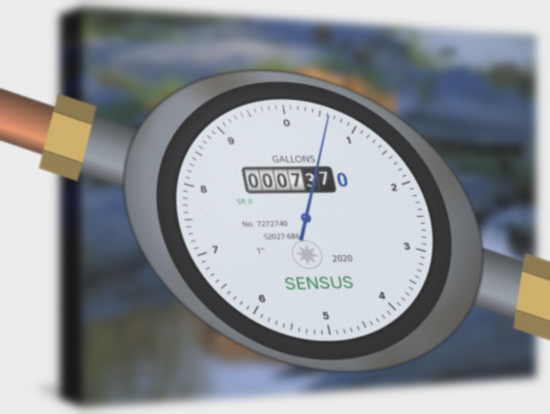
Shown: gal 7370.6
